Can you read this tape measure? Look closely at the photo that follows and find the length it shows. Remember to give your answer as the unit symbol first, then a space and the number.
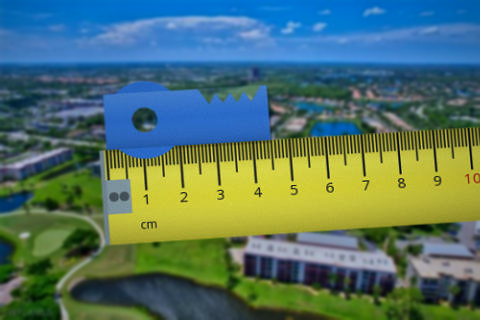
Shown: cm 4.5
